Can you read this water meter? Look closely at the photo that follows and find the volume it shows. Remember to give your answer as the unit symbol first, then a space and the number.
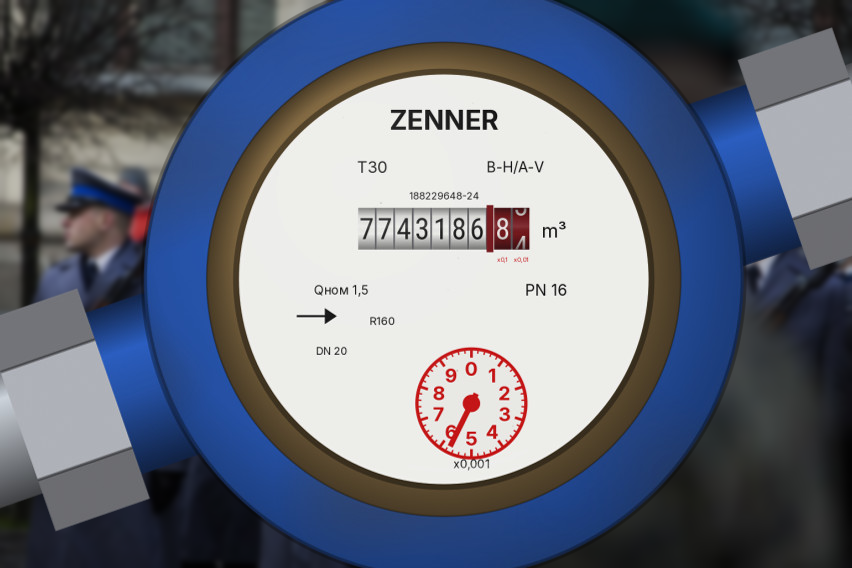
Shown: m³ 7743186.835
